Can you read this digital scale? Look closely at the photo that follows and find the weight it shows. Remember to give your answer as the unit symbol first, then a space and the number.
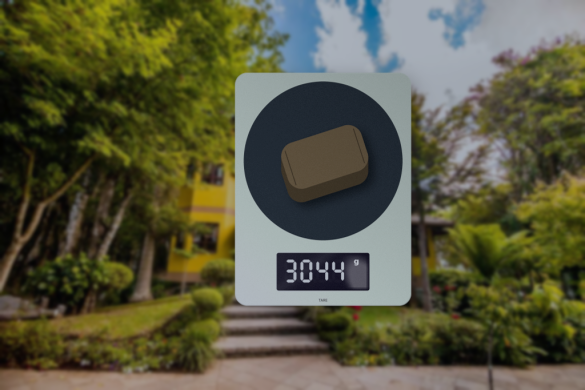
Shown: g 3044
